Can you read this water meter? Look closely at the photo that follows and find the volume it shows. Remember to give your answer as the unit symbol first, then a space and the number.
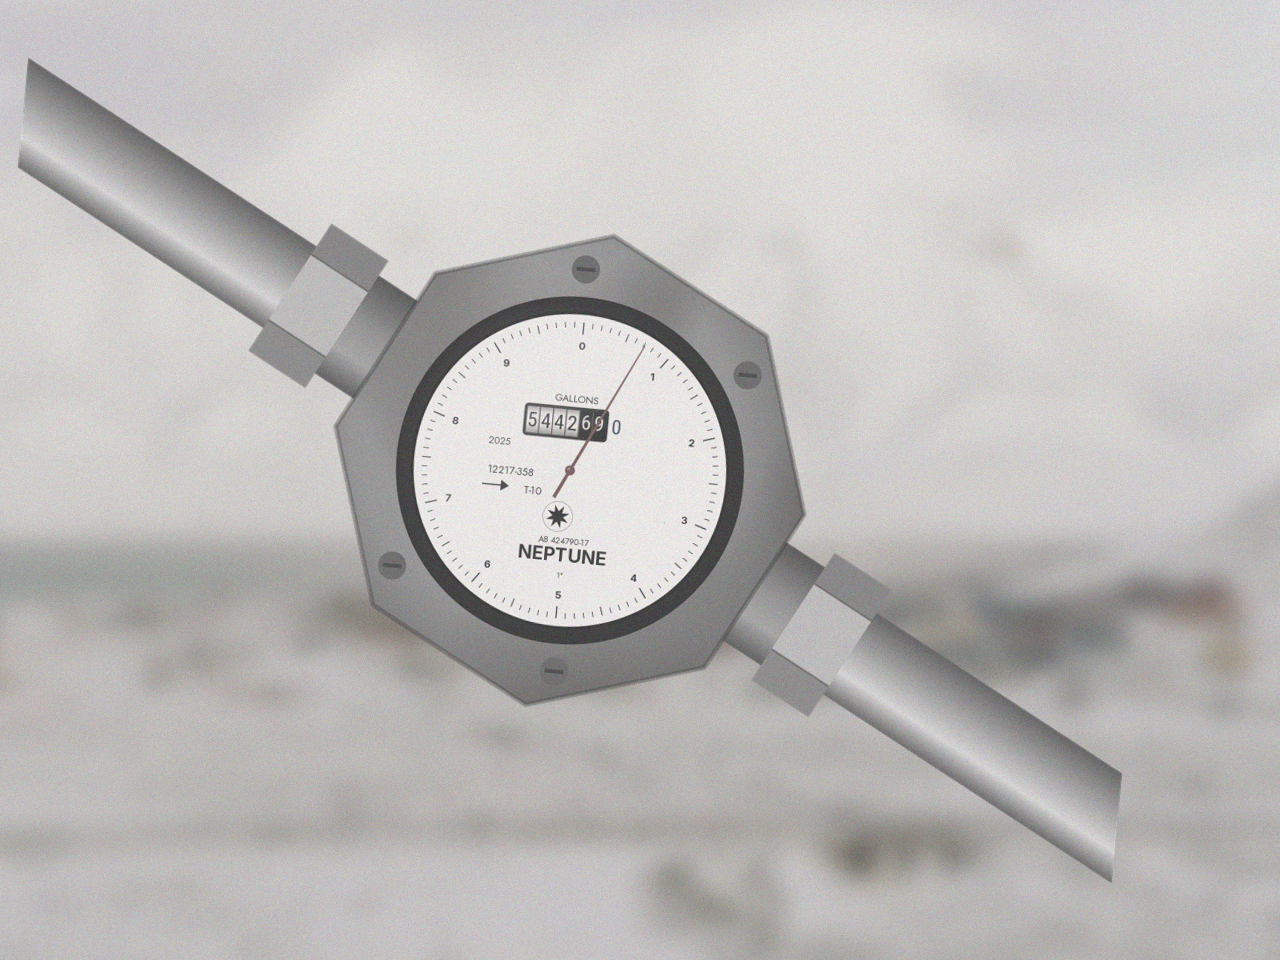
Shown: gal 5442690.7
